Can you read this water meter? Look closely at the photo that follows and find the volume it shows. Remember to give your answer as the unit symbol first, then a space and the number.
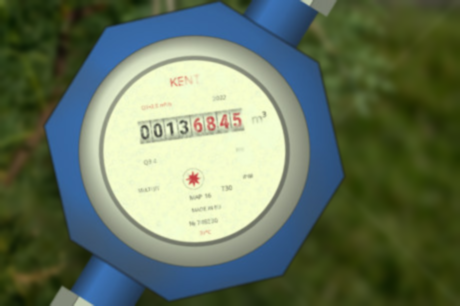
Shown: m³ 13.6845
